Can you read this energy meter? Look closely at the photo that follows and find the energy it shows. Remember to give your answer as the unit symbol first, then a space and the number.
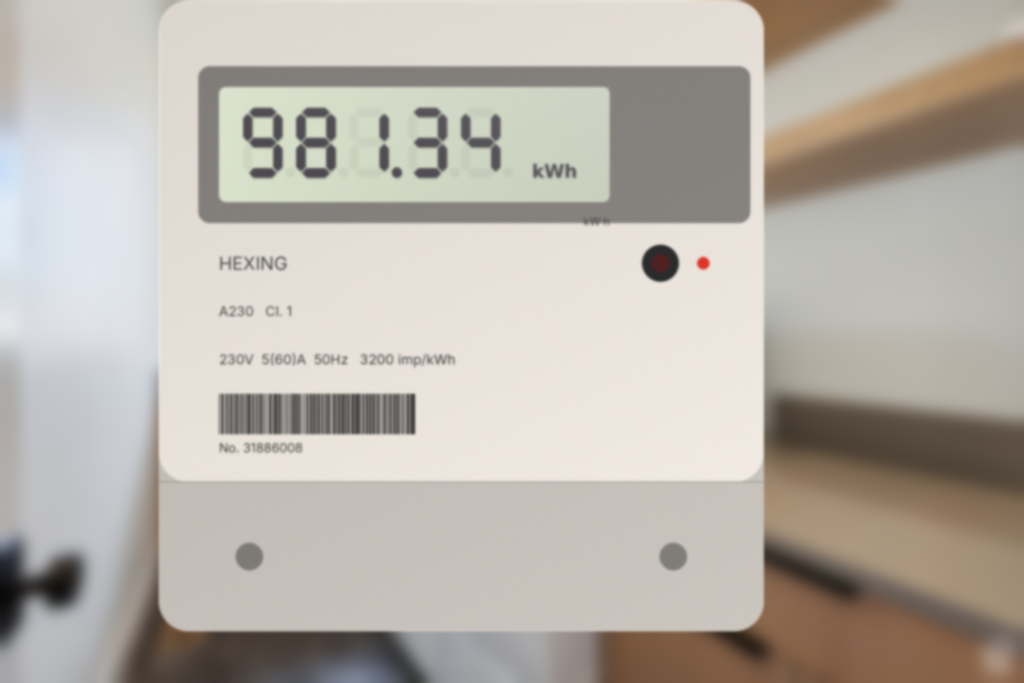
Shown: kWh 981.34
